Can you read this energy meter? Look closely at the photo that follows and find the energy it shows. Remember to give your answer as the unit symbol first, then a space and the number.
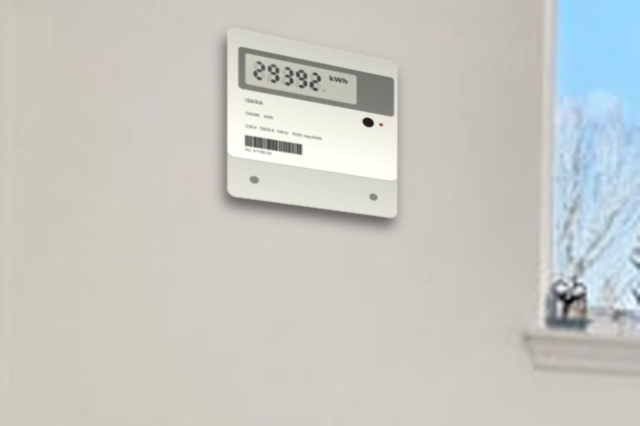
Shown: kWh 29392
